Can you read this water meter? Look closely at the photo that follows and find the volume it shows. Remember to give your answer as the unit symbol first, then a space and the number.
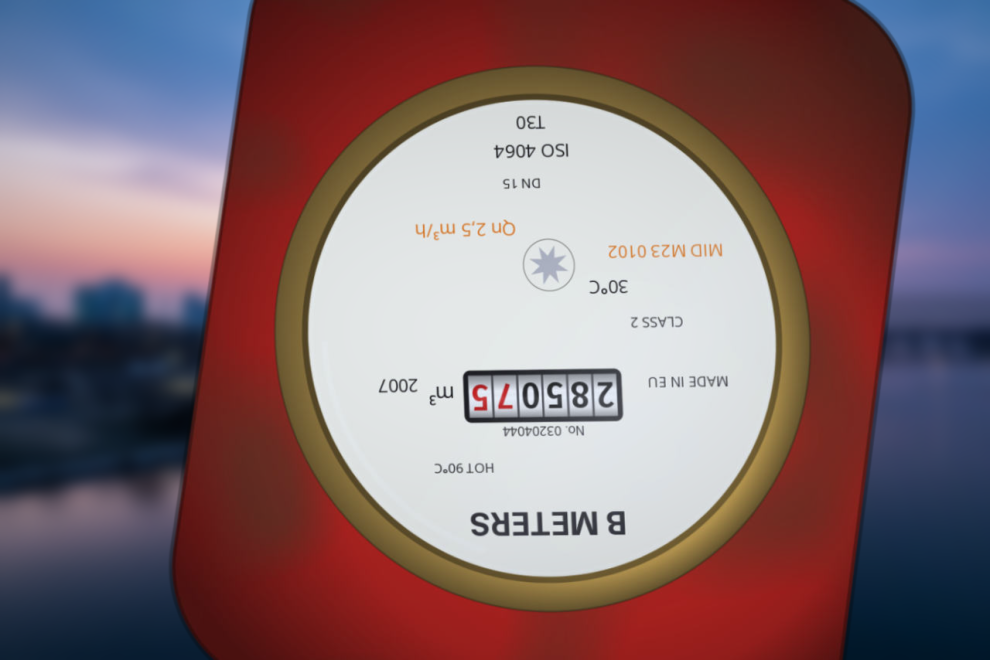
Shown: m³ 2850.75
